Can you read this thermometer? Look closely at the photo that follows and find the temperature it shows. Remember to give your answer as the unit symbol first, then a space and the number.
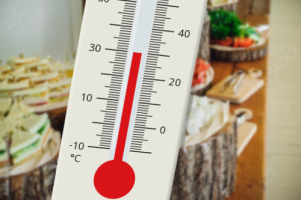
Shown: °C 30
